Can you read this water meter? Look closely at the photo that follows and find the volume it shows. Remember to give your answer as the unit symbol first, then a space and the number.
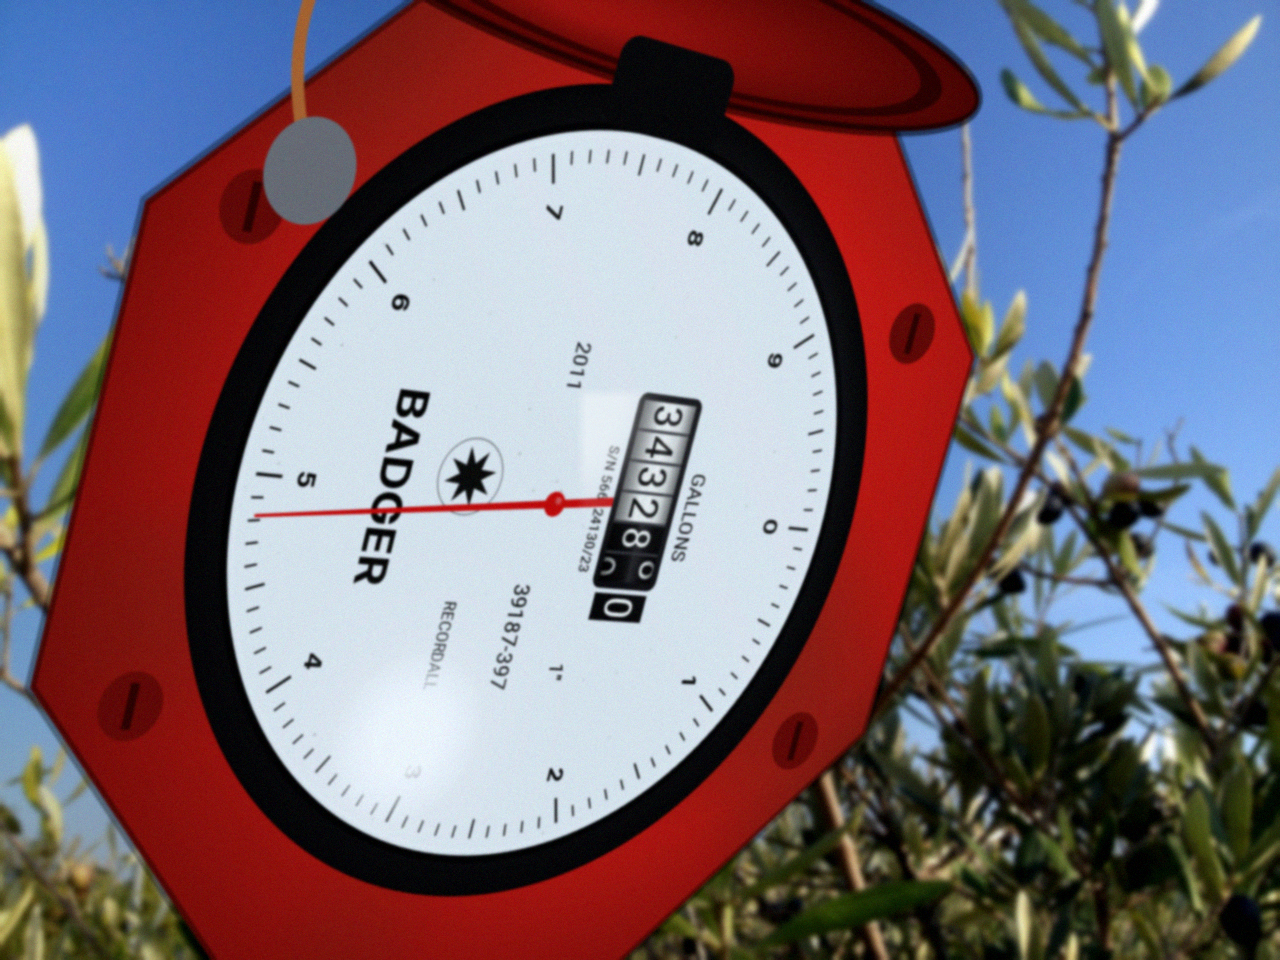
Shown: gal 3432884.8
